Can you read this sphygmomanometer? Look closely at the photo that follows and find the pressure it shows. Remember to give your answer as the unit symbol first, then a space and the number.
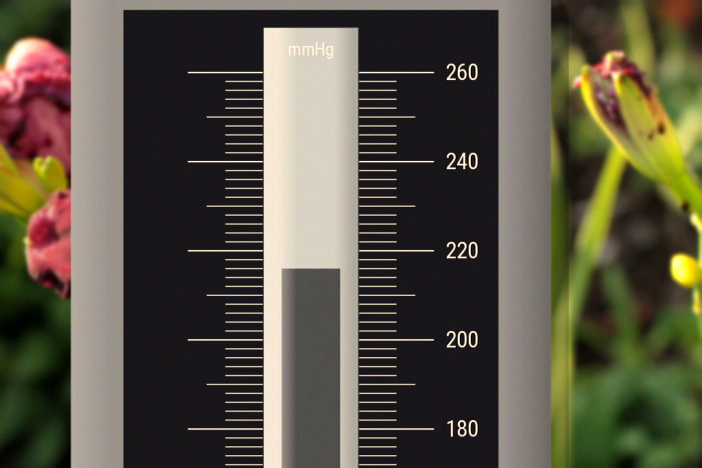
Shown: mmHg 216
